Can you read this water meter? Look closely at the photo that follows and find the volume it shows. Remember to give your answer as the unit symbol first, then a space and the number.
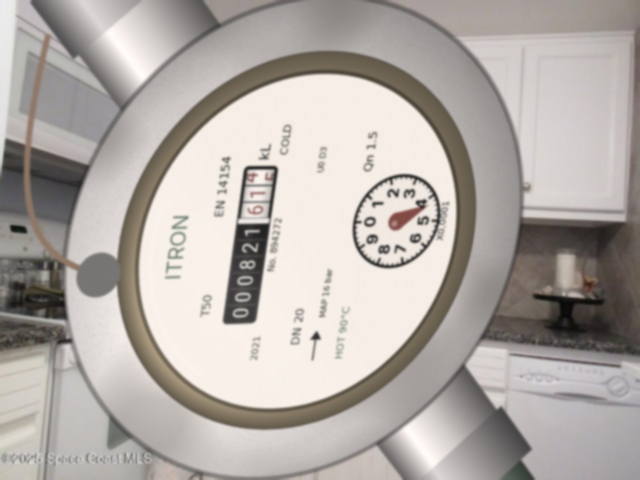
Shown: kL 821.6144
